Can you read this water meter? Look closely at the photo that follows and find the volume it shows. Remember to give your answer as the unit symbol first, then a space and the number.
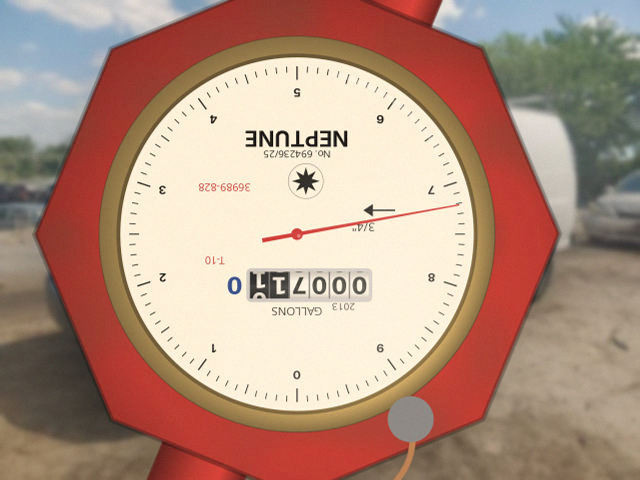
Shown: gal 7107.2
